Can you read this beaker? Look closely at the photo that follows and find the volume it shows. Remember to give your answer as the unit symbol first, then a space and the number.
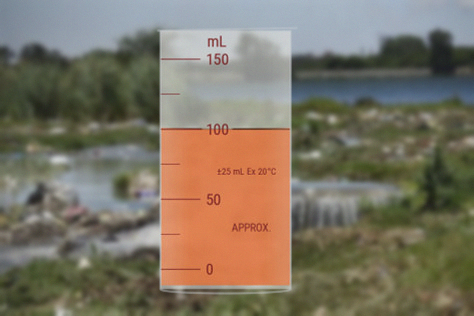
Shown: mL 100
